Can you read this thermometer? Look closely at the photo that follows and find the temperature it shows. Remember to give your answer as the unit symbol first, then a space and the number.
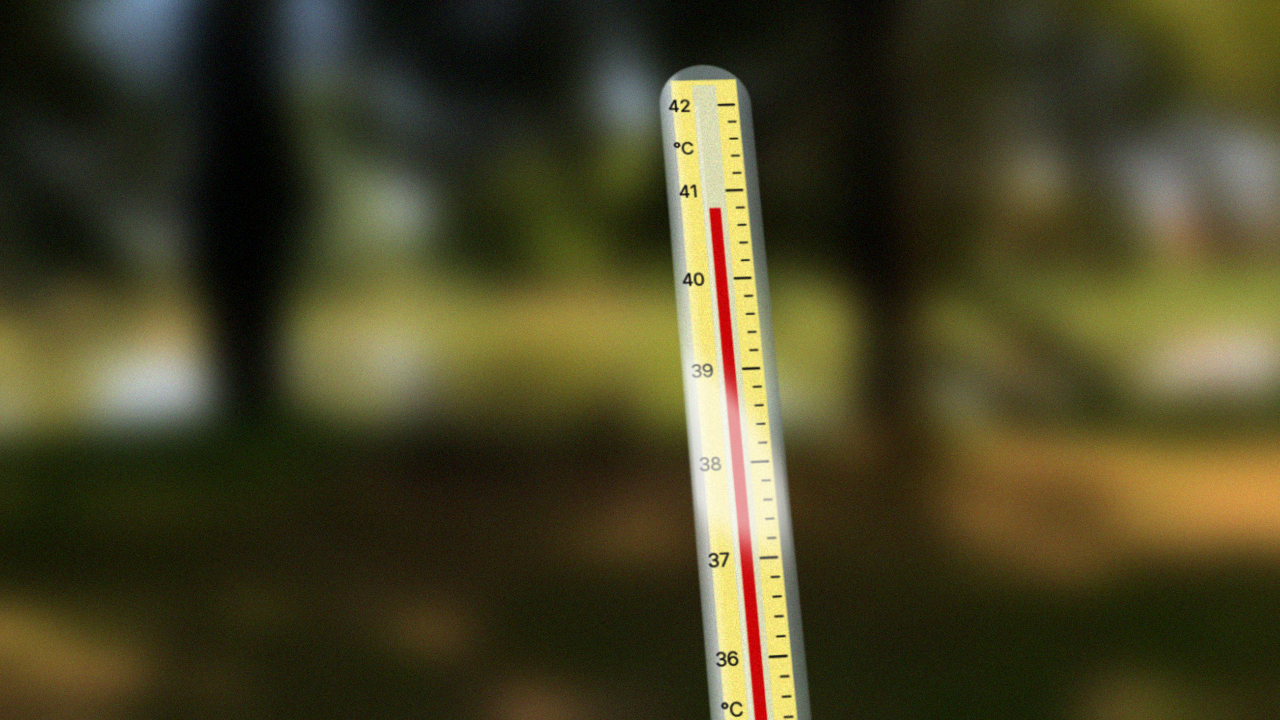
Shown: °C 40.8
